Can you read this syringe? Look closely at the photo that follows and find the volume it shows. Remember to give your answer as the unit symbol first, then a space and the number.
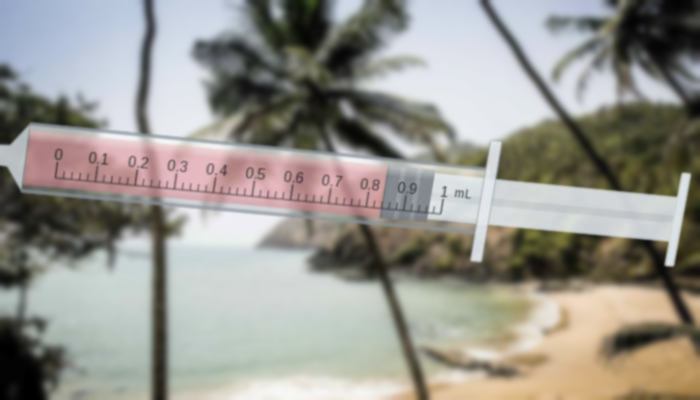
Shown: mL 0.84
